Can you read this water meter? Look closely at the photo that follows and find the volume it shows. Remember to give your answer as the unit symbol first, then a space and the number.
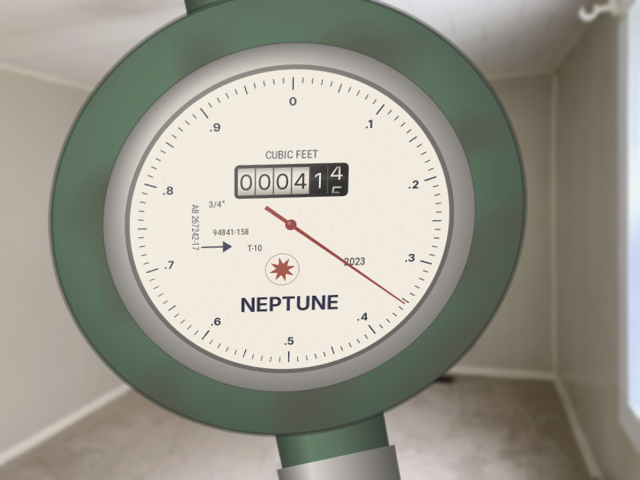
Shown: ft³ 414.35
